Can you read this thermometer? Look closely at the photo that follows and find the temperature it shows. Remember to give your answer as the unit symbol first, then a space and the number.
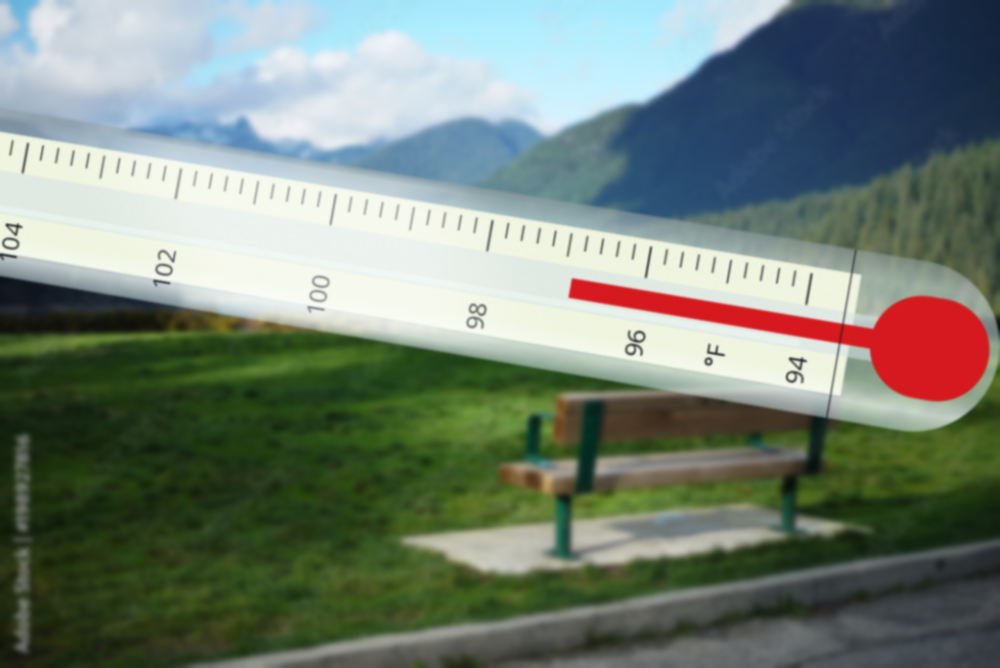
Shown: °F 96.9
